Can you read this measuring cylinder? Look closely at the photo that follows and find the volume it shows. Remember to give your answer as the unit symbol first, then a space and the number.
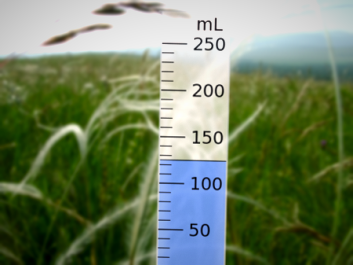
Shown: mL 125
